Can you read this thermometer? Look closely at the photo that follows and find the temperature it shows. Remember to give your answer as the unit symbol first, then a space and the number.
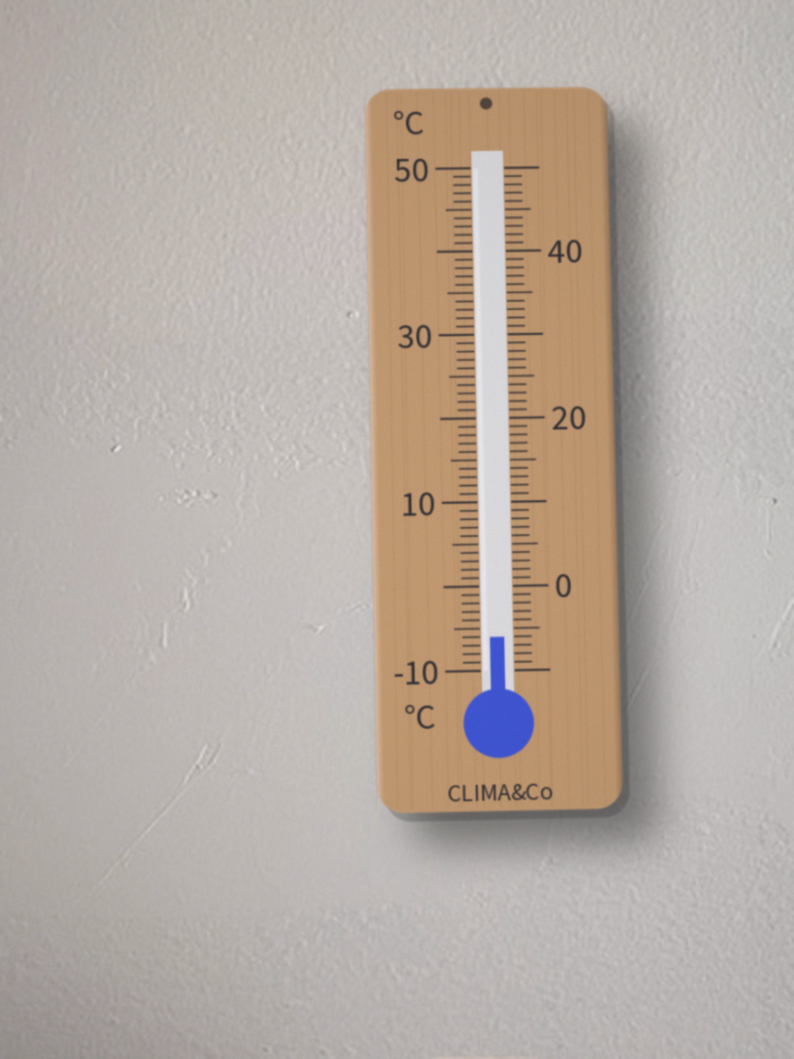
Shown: °C -6
